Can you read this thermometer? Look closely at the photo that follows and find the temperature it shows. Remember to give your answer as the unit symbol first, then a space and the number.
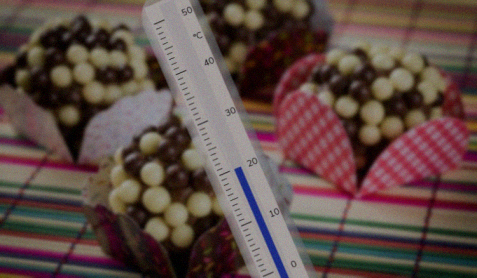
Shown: °C 20
